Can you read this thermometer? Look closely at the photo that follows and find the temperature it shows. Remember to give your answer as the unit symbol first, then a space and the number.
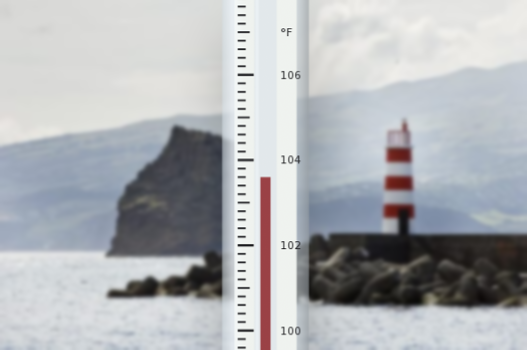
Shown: °F 103.6
